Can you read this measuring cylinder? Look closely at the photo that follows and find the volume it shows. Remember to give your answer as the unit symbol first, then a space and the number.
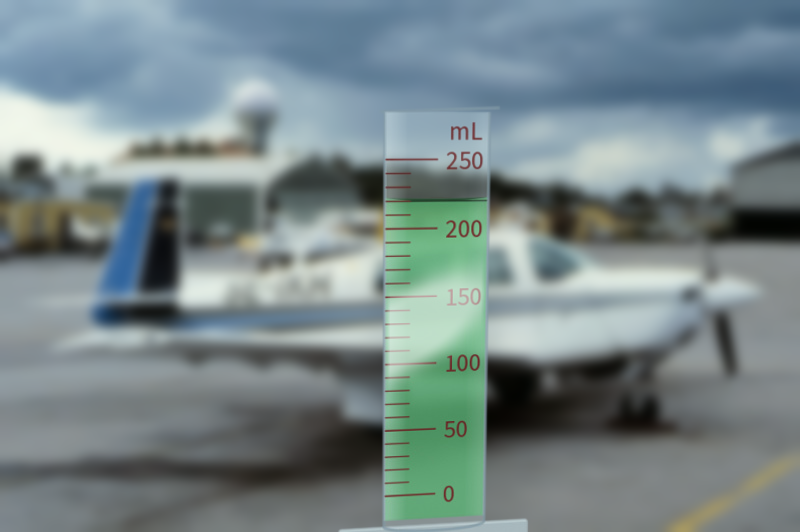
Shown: mL 220
